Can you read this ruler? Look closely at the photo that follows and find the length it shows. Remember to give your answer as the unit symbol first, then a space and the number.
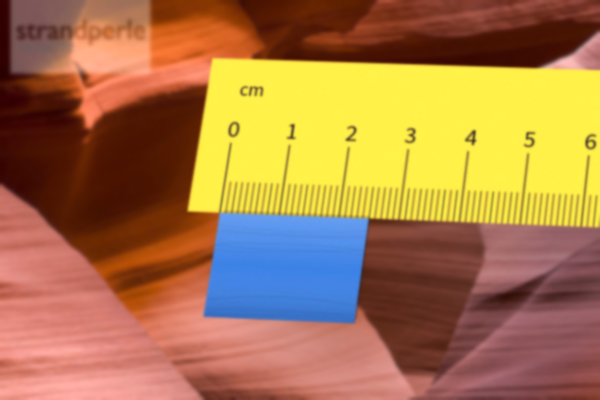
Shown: cm 2.5
